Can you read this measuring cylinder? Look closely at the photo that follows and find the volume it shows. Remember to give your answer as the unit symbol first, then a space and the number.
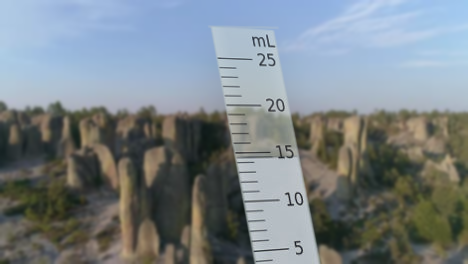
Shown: mL 14.5
